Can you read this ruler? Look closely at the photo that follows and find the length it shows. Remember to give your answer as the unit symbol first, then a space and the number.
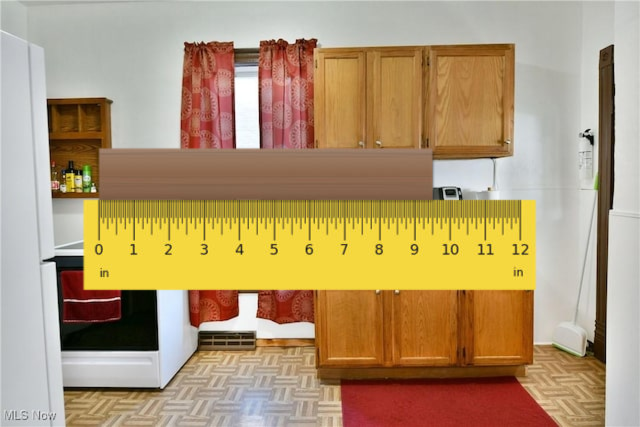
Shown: in 9.5
